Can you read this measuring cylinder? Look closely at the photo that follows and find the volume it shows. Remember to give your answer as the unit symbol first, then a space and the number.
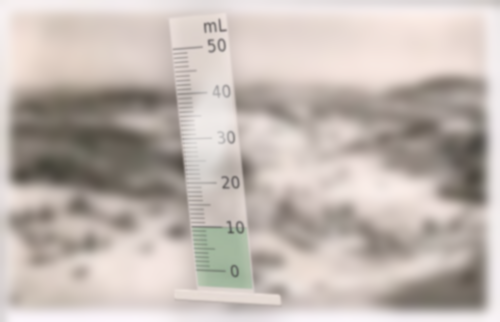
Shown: mL 10
